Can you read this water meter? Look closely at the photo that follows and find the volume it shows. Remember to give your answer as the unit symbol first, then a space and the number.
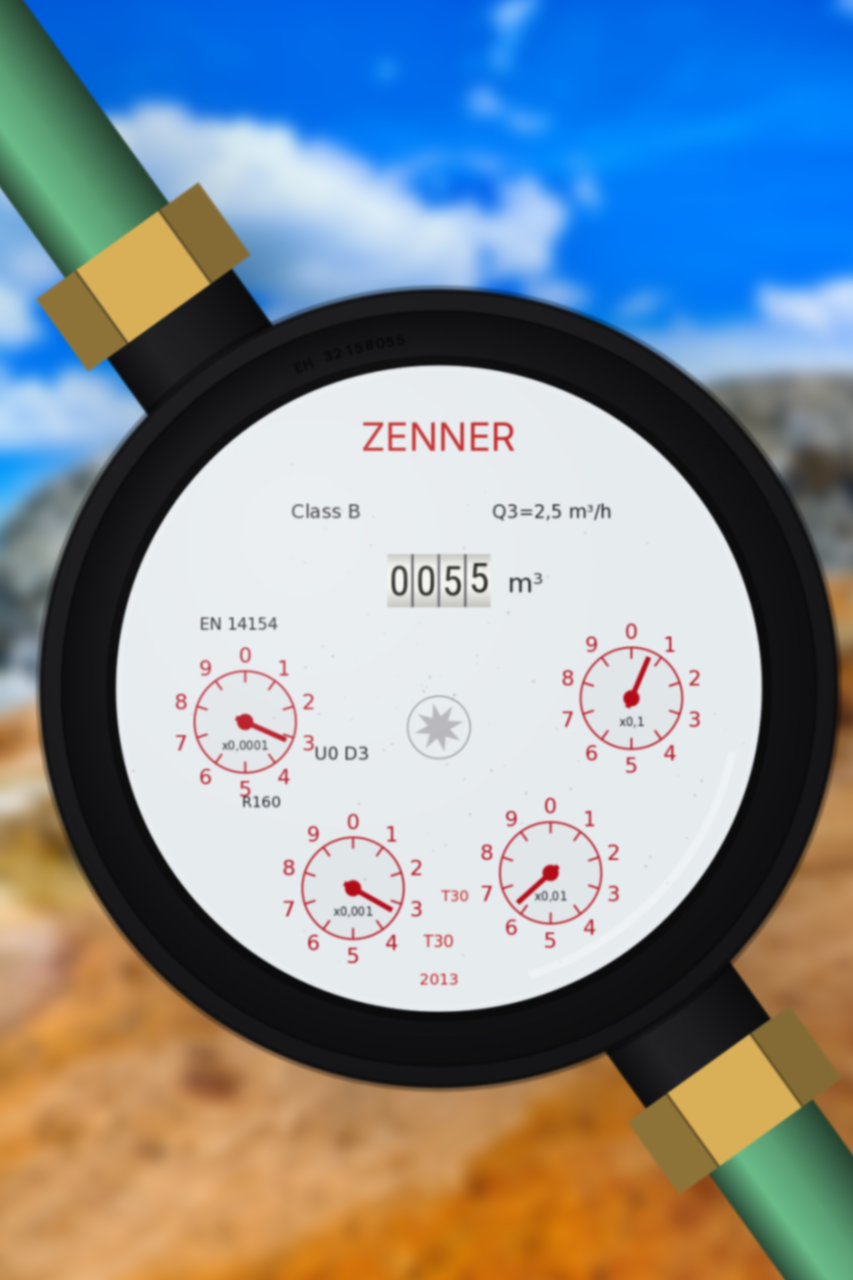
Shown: m³ 55.0633
